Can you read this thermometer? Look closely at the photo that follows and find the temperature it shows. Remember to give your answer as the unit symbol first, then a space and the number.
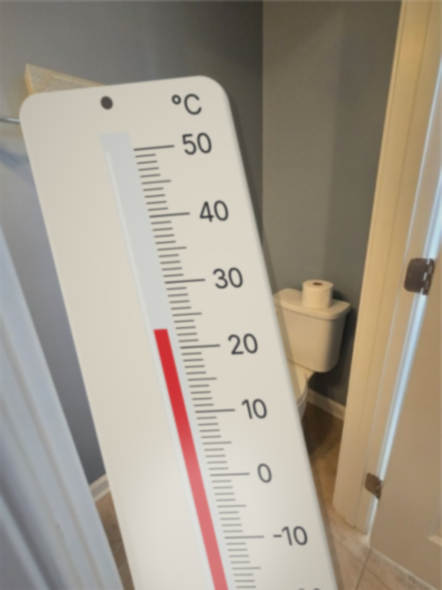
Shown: °C 23
